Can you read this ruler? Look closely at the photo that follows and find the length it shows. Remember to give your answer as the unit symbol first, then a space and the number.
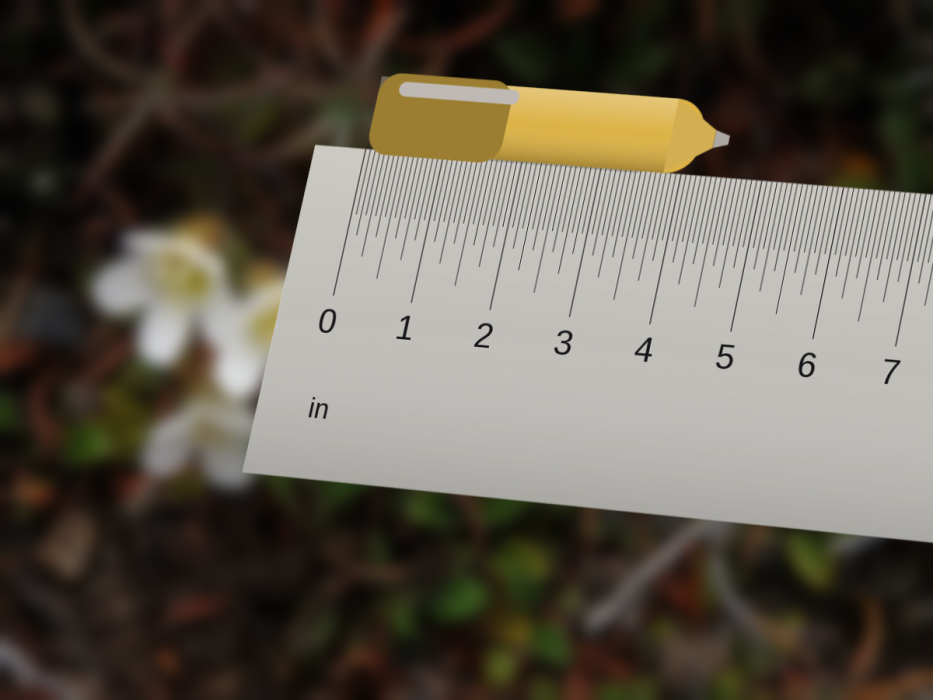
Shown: in 4.5
